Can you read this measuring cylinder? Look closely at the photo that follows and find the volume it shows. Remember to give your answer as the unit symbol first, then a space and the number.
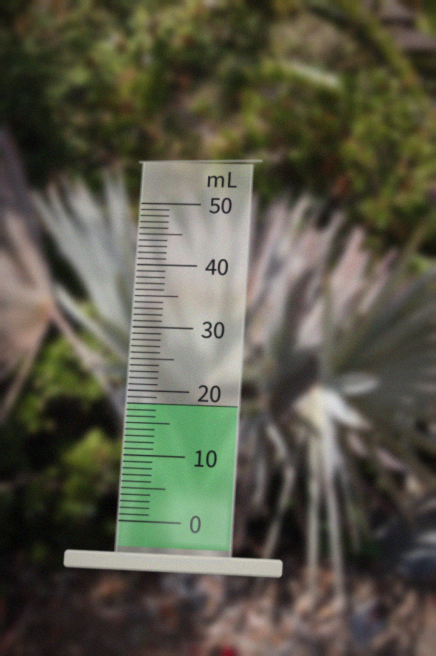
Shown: mL 18
